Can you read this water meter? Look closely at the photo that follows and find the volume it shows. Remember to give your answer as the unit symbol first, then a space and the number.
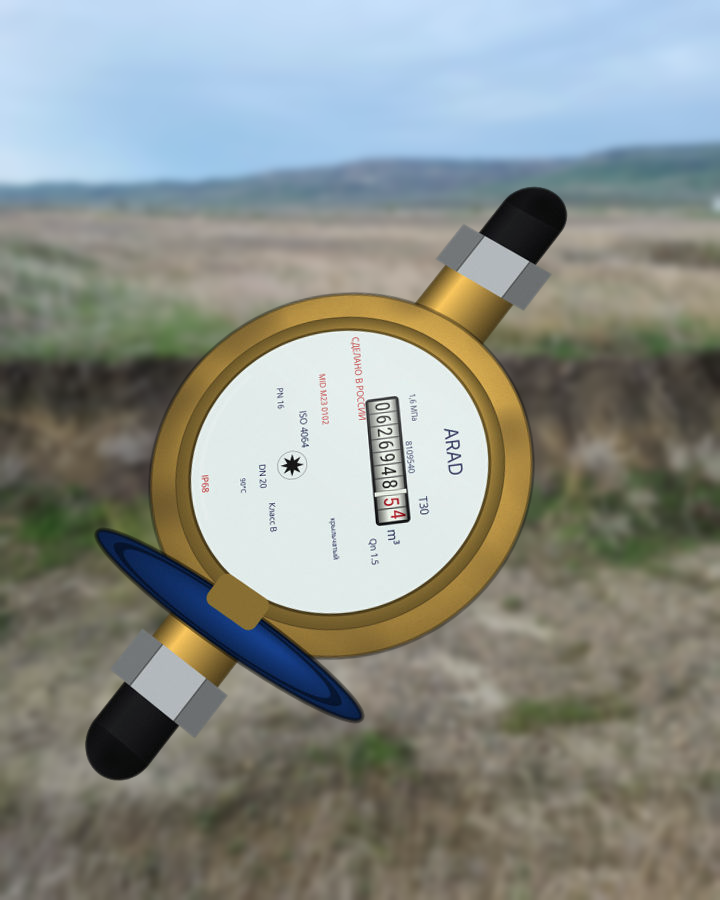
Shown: m³ 626948.54
